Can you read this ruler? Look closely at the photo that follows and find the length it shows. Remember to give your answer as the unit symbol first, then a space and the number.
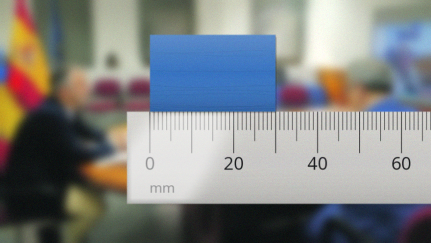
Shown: mm 30
